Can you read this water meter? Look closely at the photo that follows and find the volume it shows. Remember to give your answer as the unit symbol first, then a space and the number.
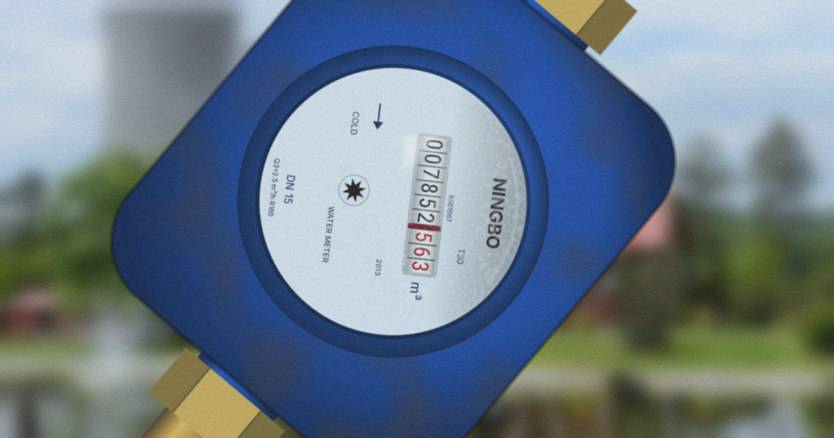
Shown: m³ 7852.563
